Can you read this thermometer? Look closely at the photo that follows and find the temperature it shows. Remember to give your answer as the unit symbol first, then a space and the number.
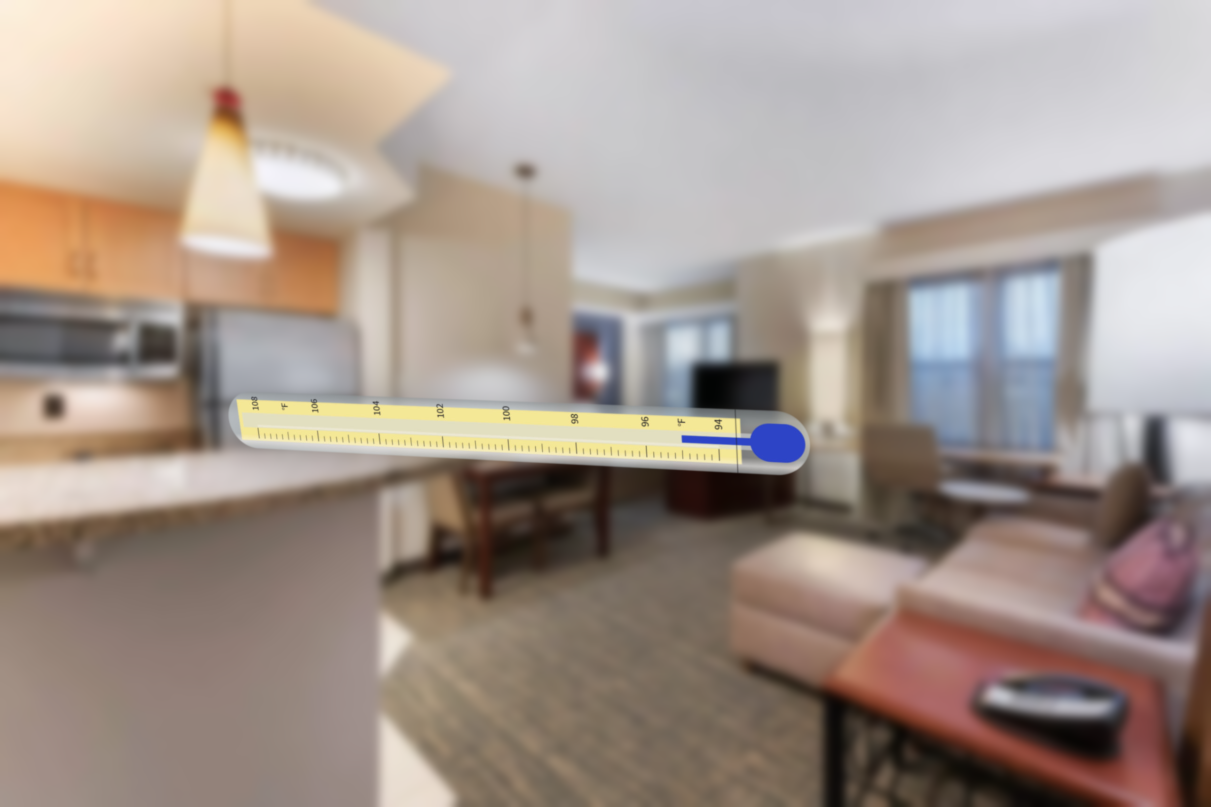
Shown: °F 95
